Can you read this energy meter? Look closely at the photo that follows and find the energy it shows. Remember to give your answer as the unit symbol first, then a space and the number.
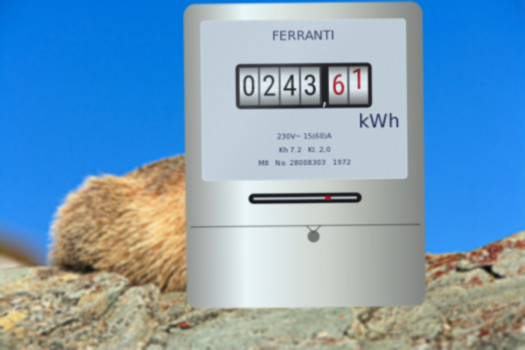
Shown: kWh 243.61
